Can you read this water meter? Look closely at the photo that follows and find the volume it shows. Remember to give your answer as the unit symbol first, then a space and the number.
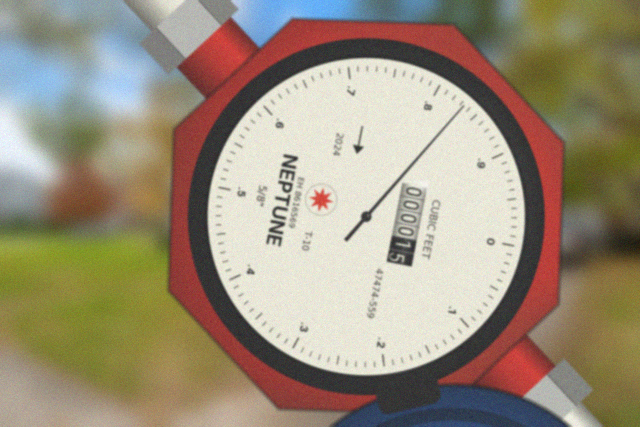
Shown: ft³ 14.83
